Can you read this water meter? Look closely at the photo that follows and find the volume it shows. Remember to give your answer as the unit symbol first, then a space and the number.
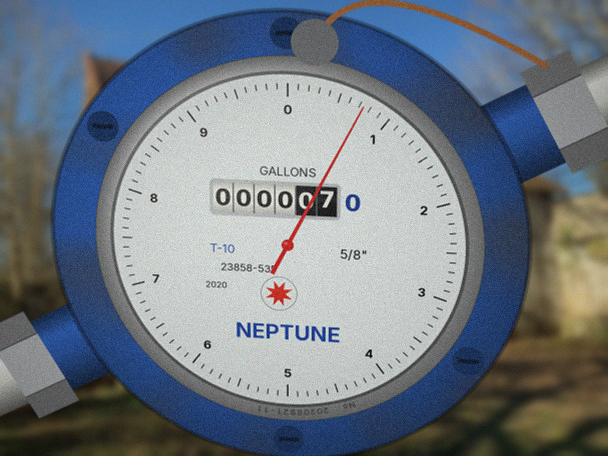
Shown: gal 70.7
